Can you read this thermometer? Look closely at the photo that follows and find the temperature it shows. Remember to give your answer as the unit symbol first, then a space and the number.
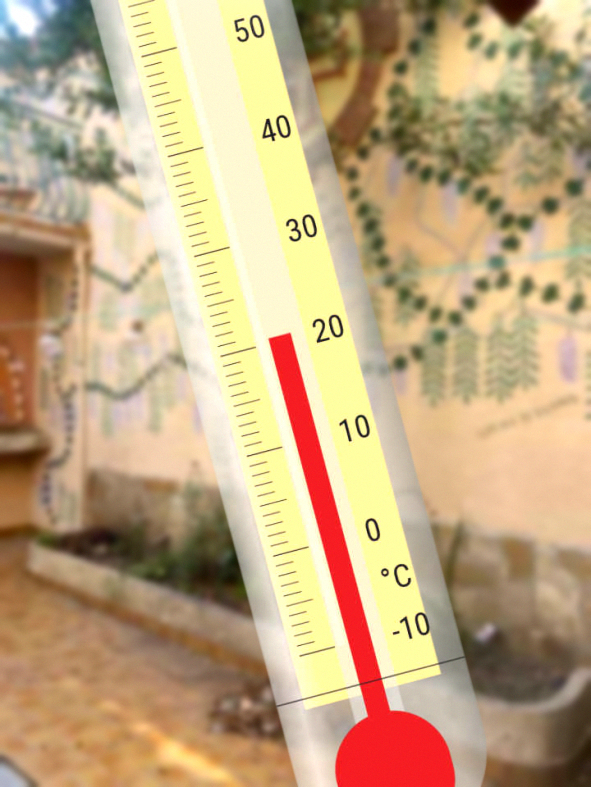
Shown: °C 20.5
